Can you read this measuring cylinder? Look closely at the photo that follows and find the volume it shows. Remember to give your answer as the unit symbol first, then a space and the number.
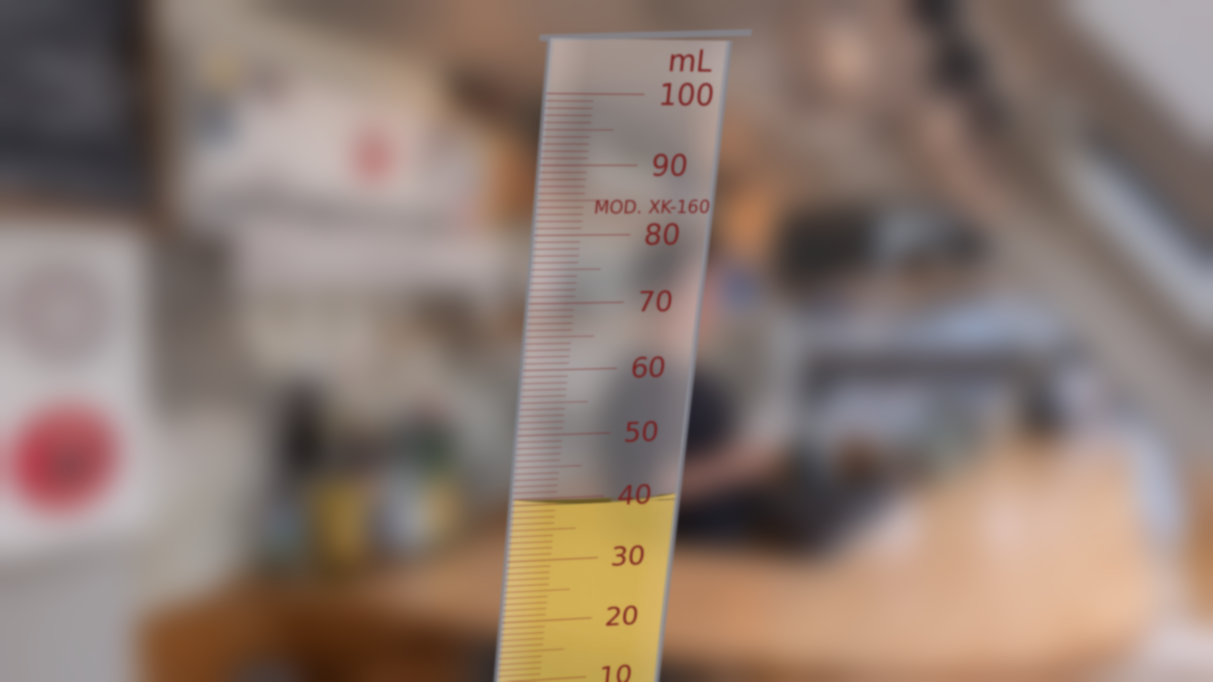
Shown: mL 39
